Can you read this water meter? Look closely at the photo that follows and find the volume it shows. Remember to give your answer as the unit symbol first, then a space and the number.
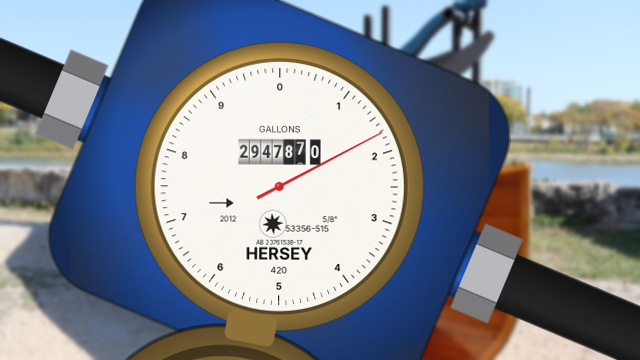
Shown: gal 2947871.7
